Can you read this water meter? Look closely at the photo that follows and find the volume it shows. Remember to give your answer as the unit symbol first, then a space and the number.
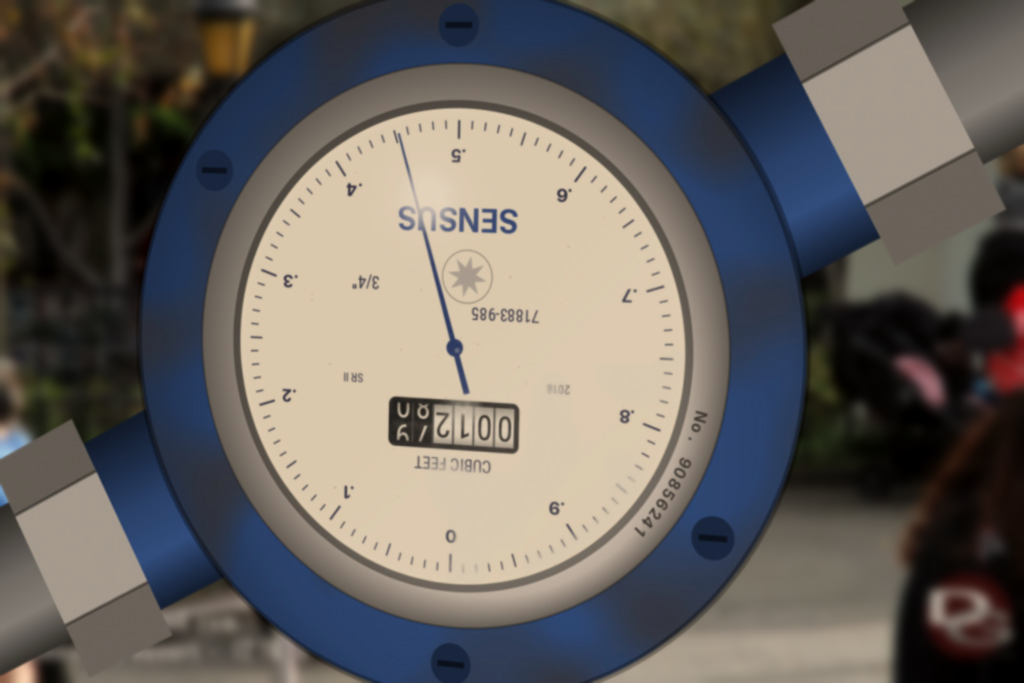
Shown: ft³ 1279.45
